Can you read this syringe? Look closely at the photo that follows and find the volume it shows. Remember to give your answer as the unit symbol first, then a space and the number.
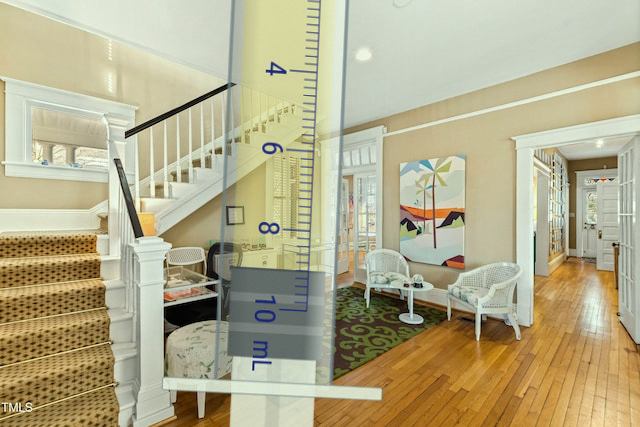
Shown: mL 9
